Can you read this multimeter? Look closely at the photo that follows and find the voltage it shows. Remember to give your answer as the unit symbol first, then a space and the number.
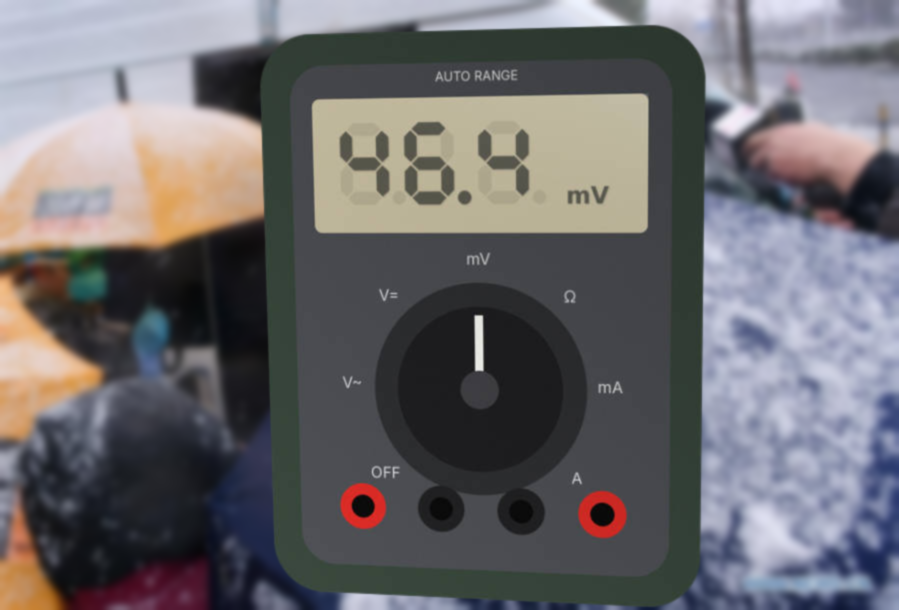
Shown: mV 46.4
